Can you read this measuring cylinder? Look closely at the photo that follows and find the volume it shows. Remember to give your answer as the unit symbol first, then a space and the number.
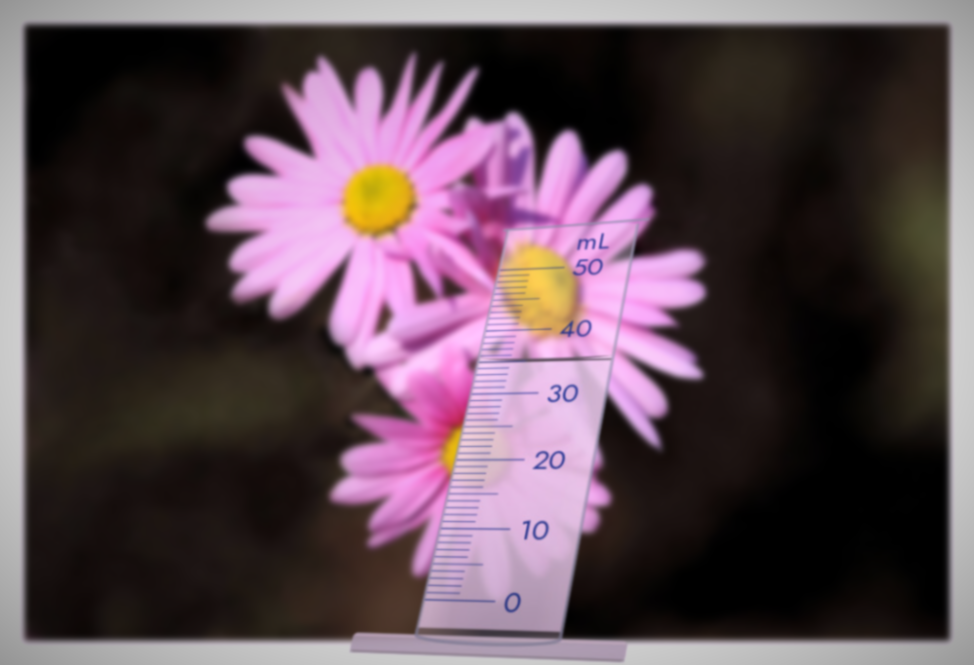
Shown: mL 35
